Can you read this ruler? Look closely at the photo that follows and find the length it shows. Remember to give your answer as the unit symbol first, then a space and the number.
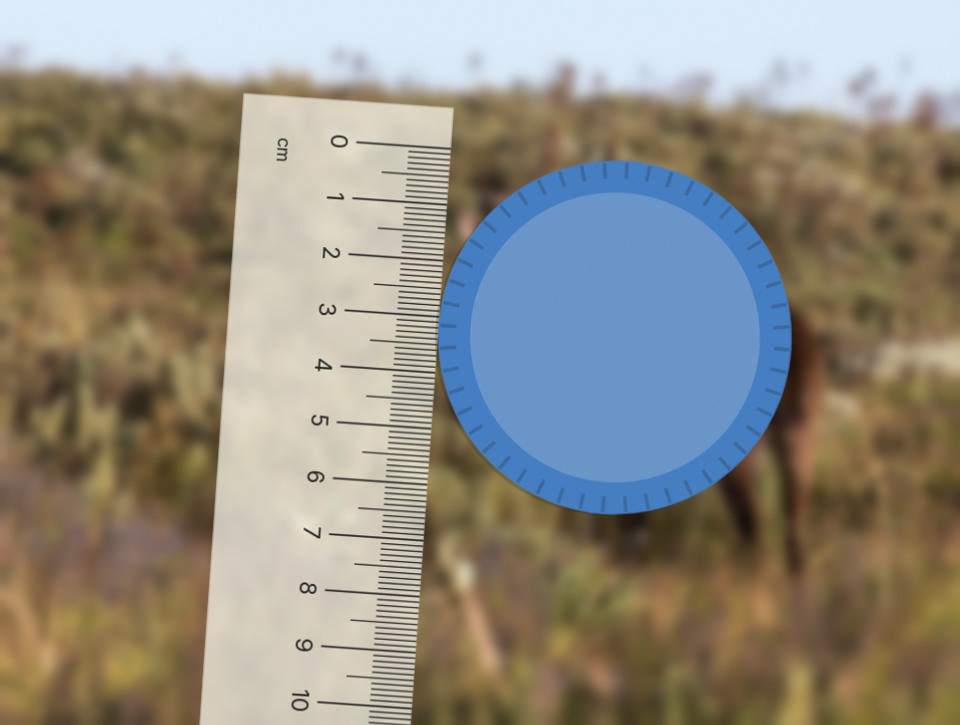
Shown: cm 6.3
